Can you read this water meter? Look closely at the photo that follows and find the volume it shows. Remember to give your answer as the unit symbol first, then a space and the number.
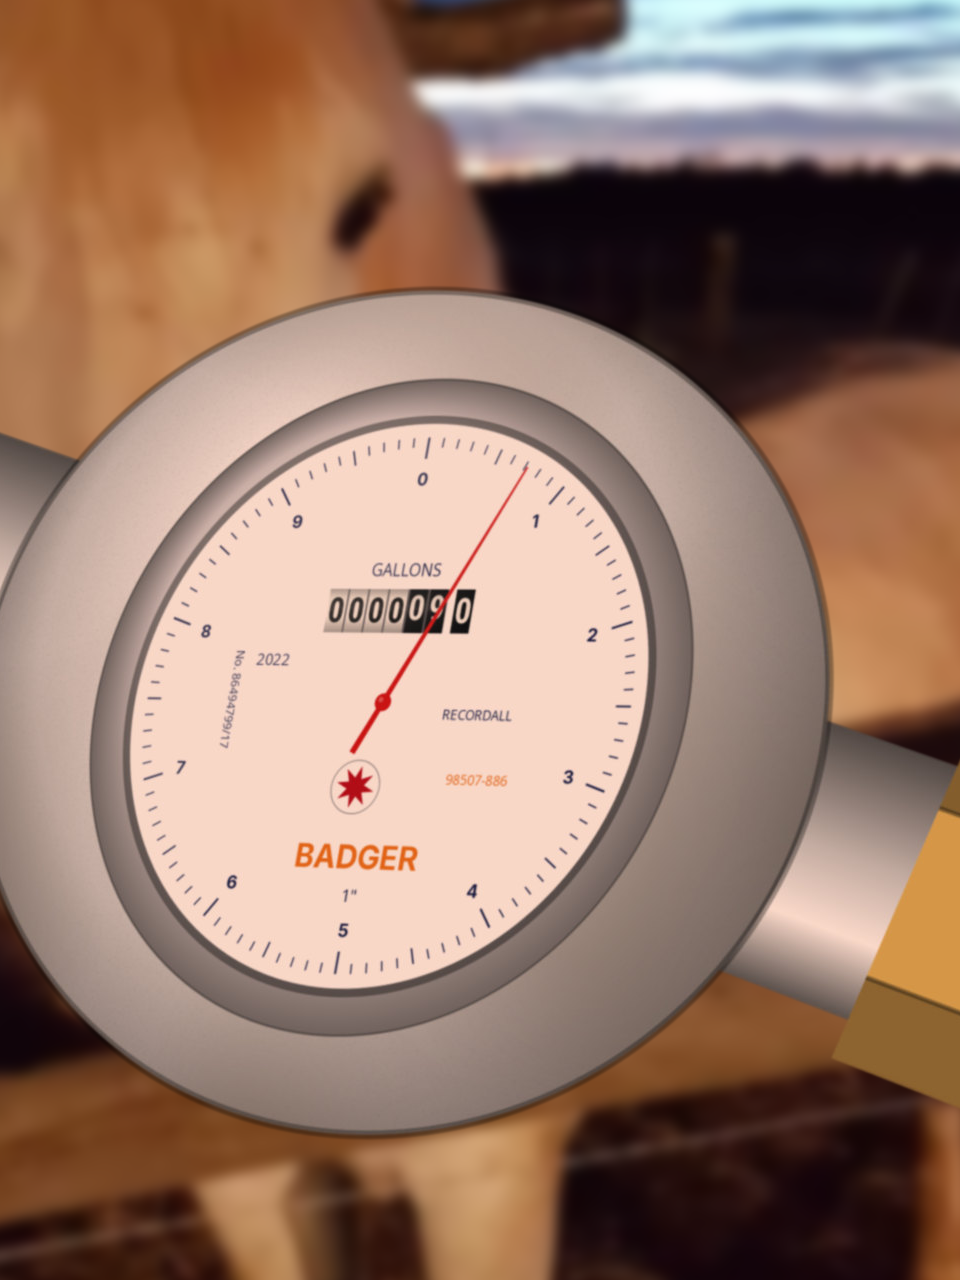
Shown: gal 90.7
